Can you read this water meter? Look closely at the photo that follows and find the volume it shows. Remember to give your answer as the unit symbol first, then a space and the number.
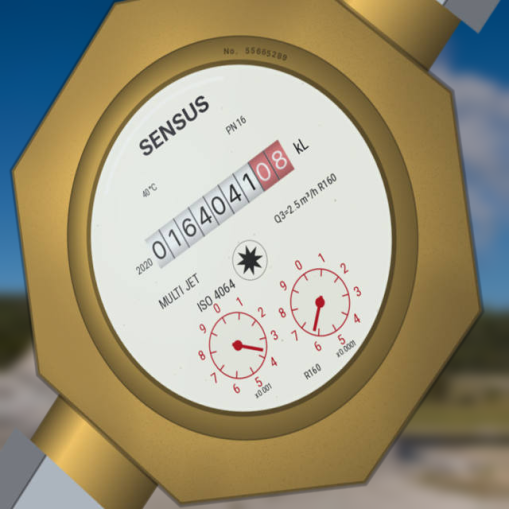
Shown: kL 164041.0836
